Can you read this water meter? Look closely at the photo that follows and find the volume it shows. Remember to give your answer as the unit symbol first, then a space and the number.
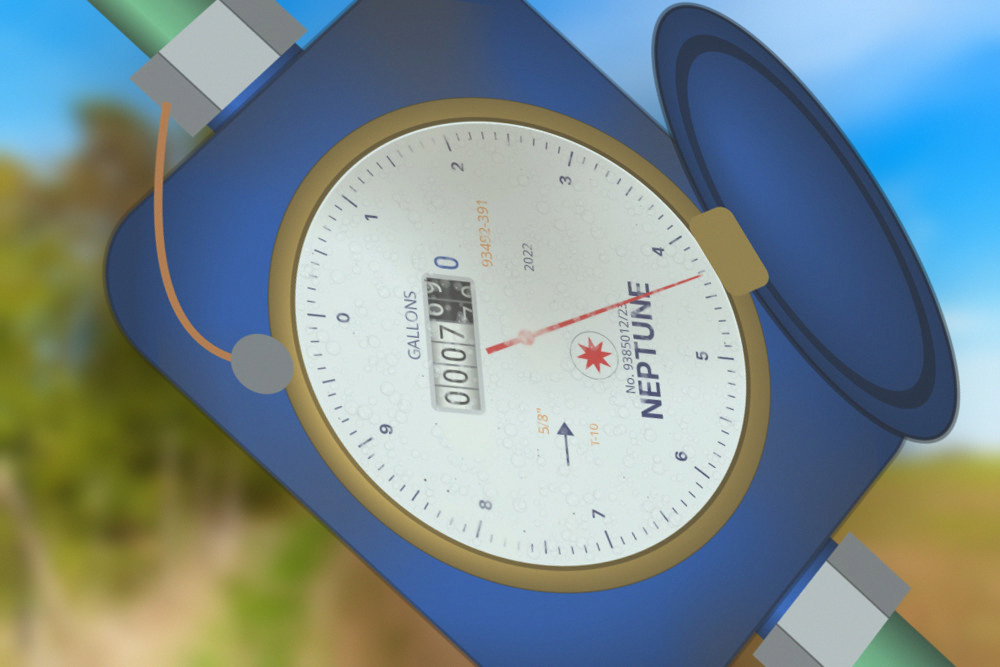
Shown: gal 7694.3
